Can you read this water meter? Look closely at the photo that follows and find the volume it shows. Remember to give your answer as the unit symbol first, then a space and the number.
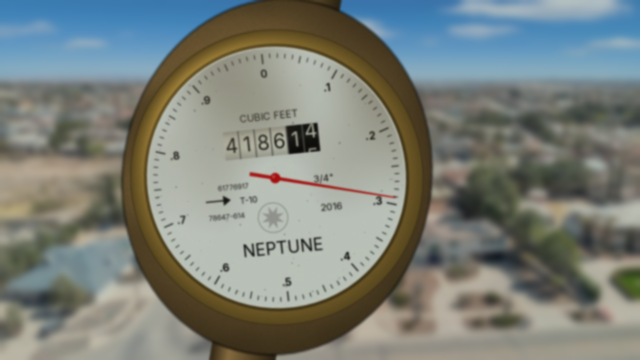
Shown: ft³ 418614.29
